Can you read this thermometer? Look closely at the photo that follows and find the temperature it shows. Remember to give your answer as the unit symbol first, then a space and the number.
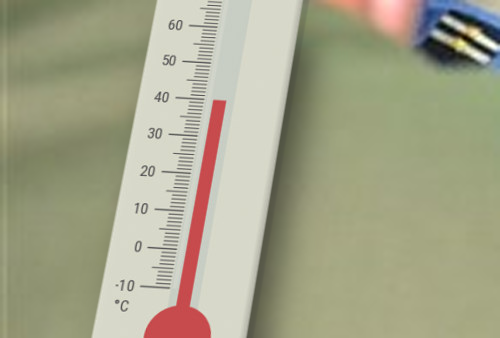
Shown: °C 40
